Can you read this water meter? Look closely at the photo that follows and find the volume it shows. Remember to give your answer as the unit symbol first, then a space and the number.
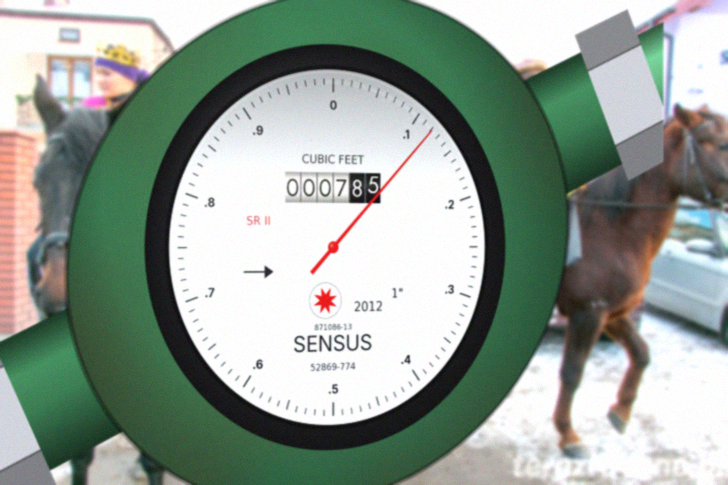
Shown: ft³ 785.12
